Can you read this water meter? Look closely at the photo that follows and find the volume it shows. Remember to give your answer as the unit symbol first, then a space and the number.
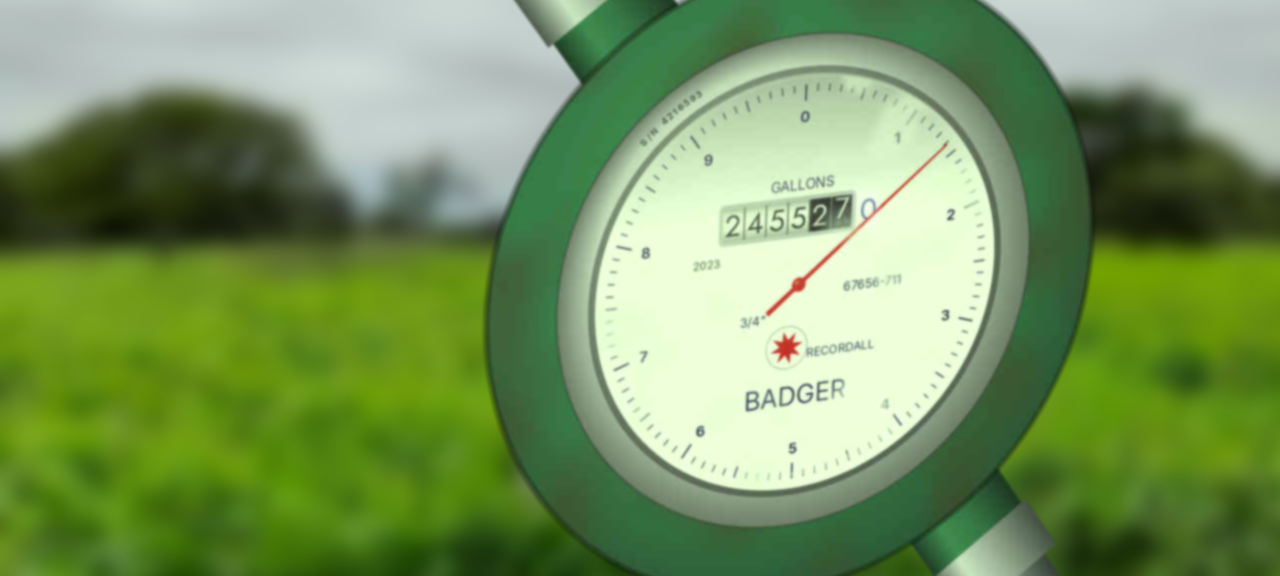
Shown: gal 2455271.4
